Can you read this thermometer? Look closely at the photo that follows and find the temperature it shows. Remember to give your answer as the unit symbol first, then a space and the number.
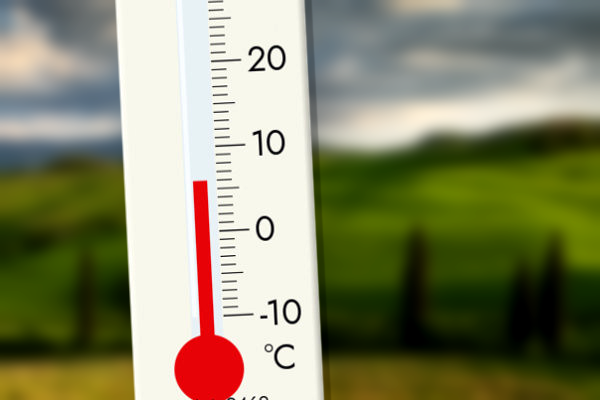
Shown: °C 6
